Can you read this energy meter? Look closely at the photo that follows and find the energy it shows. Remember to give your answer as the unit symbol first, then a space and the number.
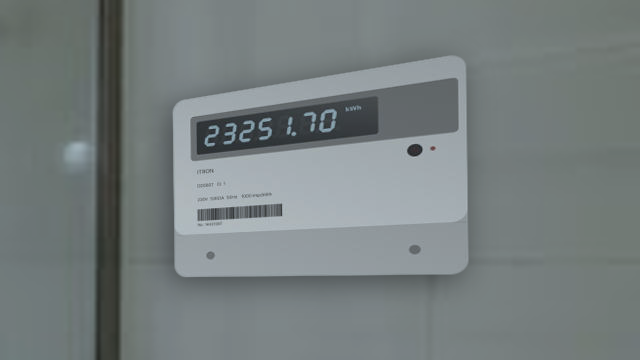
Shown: kWh 23251.70
